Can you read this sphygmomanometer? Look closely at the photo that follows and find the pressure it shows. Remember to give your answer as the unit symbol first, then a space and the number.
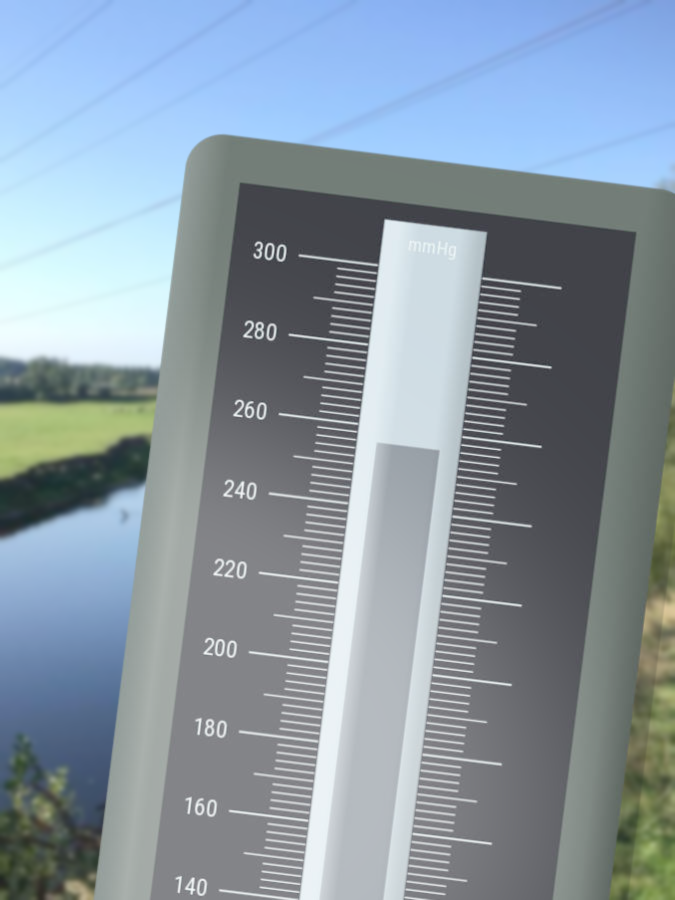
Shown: mmHg 256
